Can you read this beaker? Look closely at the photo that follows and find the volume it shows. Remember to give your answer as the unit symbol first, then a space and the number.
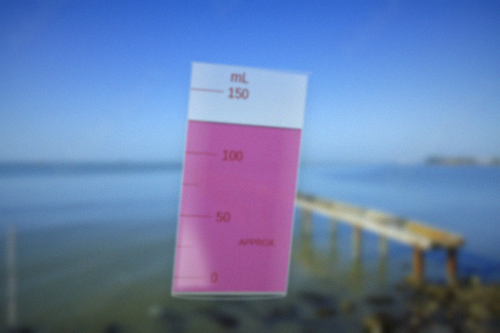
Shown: mL 125
